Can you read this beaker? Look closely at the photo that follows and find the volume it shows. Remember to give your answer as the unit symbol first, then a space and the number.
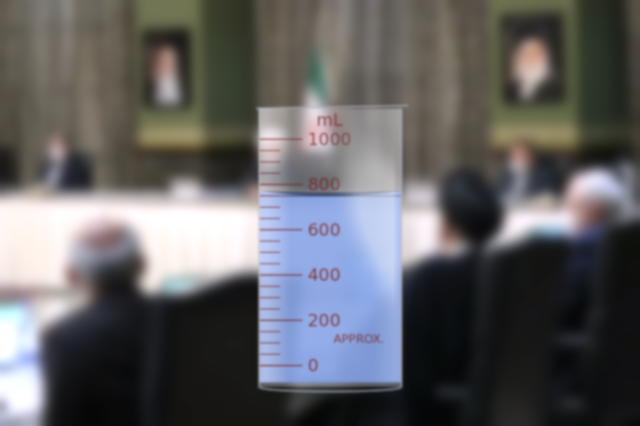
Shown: mL 750
